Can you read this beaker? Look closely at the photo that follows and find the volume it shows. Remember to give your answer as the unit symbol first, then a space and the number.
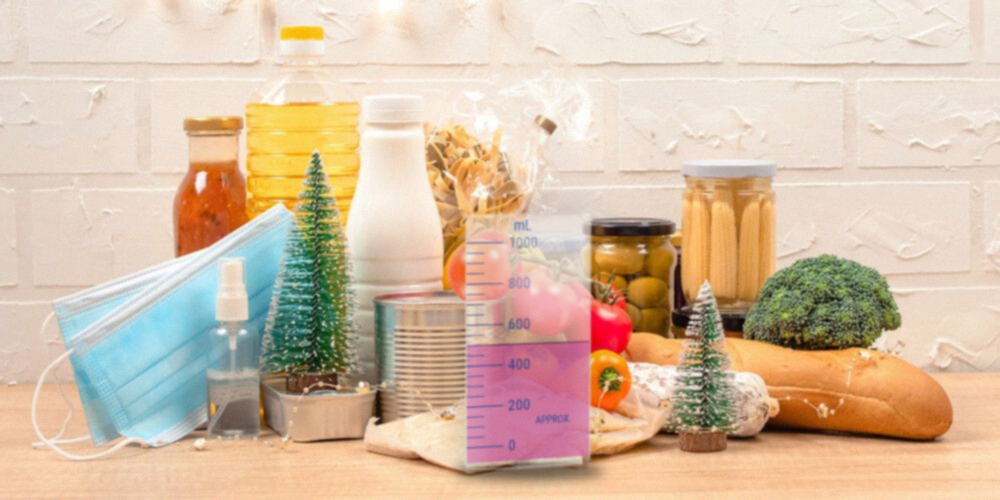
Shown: mL 500
